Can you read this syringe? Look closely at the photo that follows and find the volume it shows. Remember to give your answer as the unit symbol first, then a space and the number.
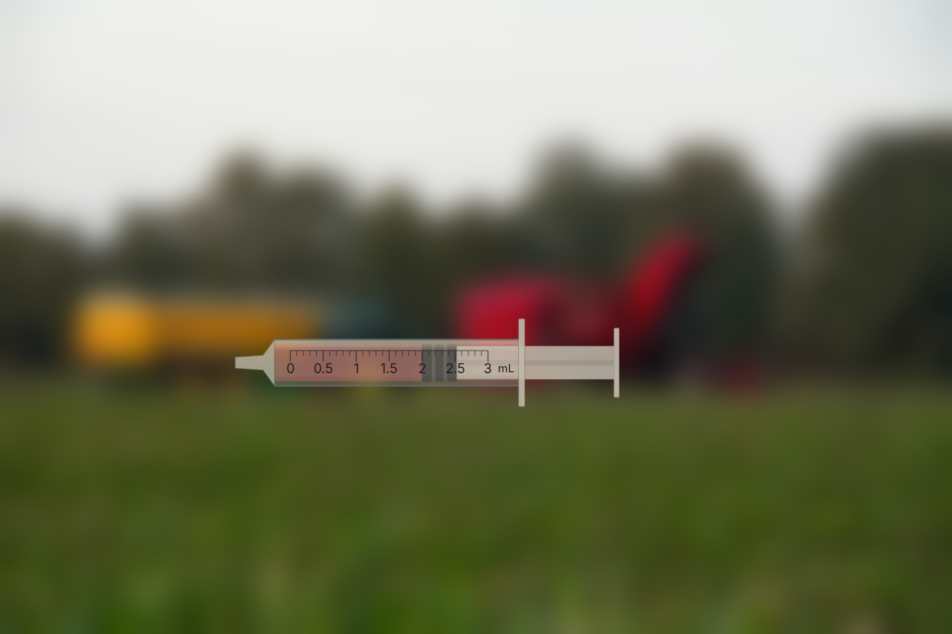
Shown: mL 2
